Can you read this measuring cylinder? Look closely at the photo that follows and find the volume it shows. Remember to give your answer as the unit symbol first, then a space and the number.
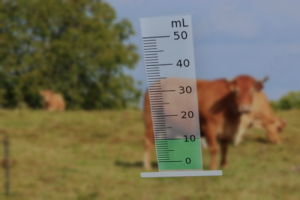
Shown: mL 10
